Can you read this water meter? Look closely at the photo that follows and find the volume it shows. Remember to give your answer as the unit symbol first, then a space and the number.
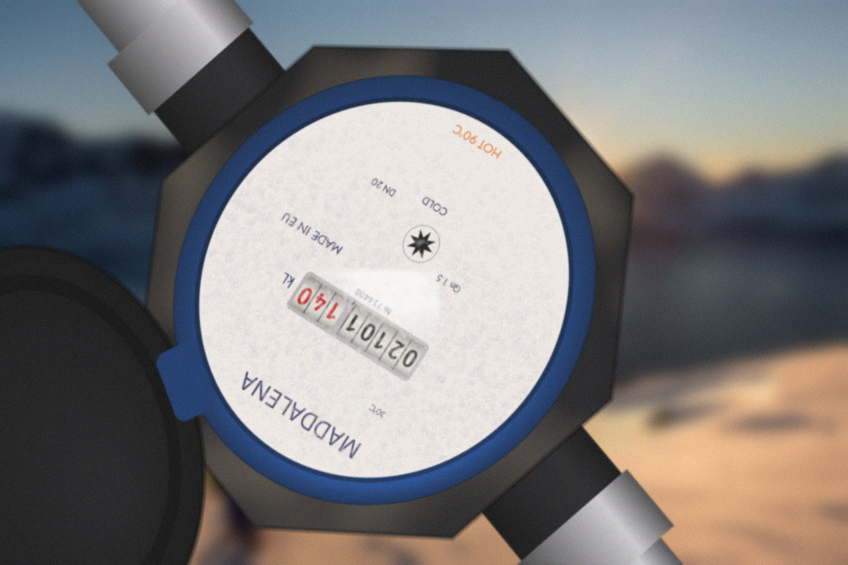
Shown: kL 2101.140
